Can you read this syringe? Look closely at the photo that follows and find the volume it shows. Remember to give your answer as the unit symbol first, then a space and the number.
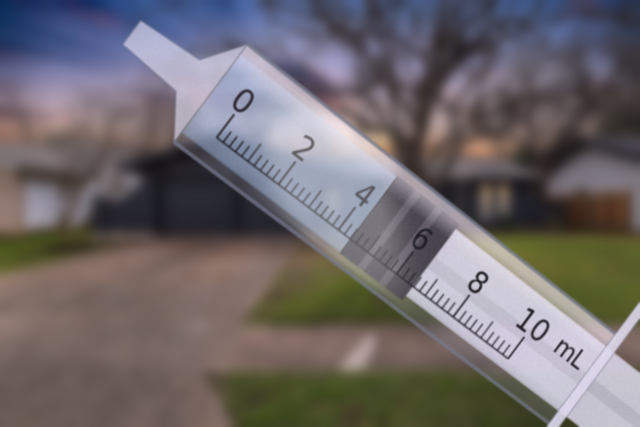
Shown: mL 4.4
